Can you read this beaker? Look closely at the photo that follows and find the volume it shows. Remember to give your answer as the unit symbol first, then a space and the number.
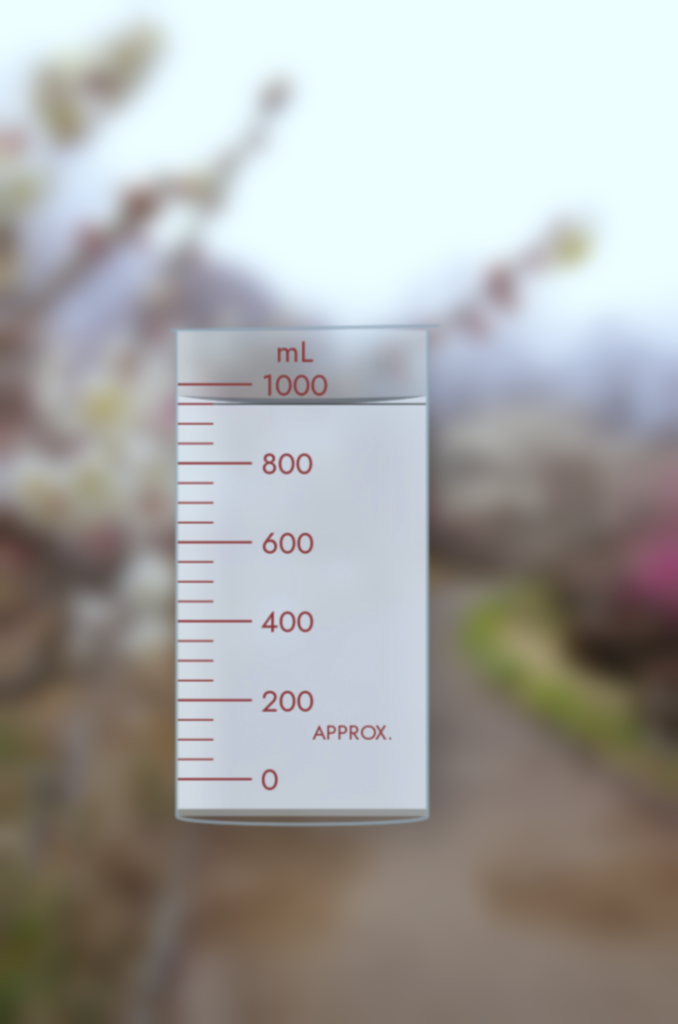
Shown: mL 950
